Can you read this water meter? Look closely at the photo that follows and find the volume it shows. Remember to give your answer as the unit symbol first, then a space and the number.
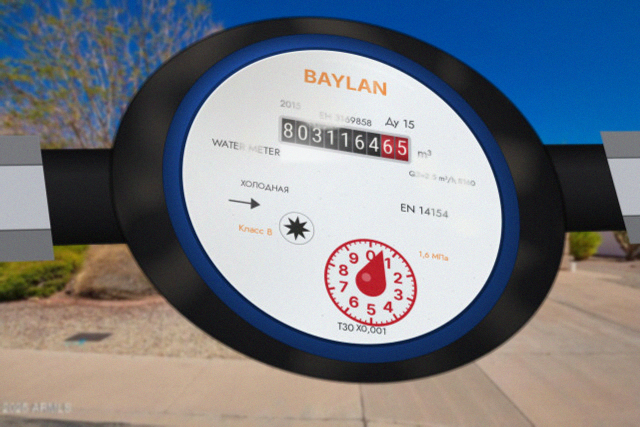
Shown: m³ 8031164.650
